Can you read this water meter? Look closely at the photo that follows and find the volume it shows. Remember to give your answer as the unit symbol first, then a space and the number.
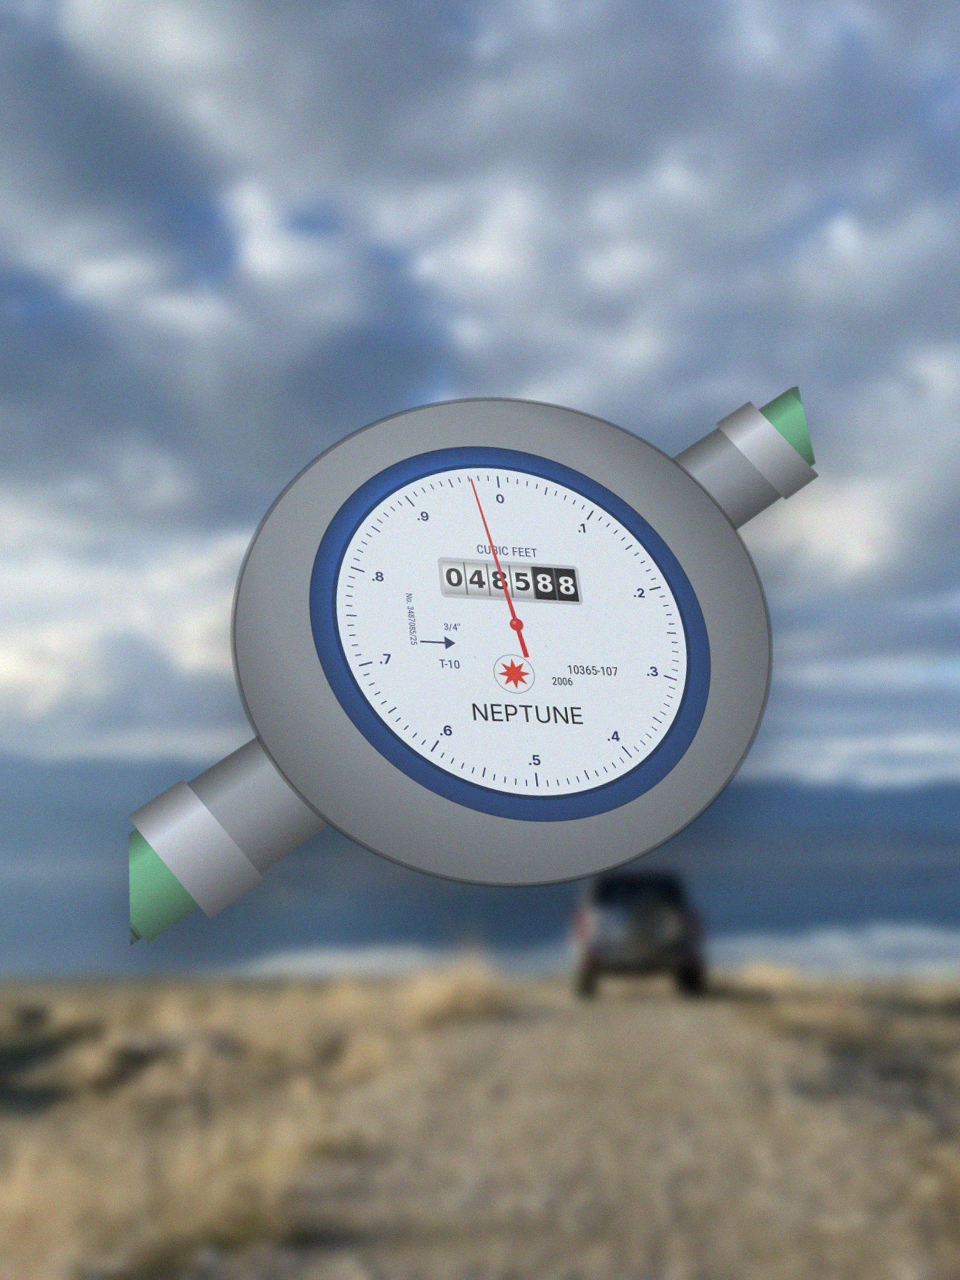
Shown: ft³ 48587.97
